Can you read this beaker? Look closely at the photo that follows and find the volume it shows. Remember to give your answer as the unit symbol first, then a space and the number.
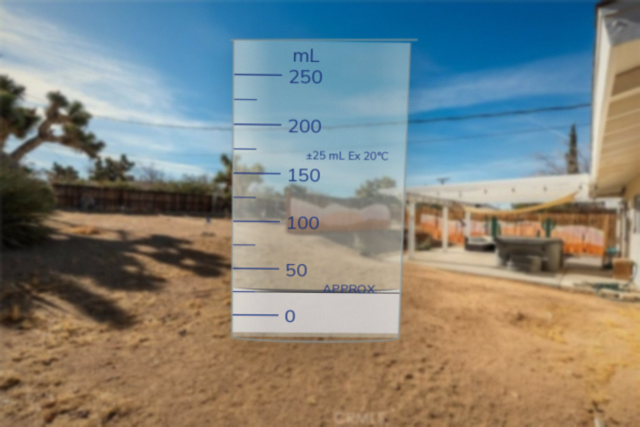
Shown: mL 25
